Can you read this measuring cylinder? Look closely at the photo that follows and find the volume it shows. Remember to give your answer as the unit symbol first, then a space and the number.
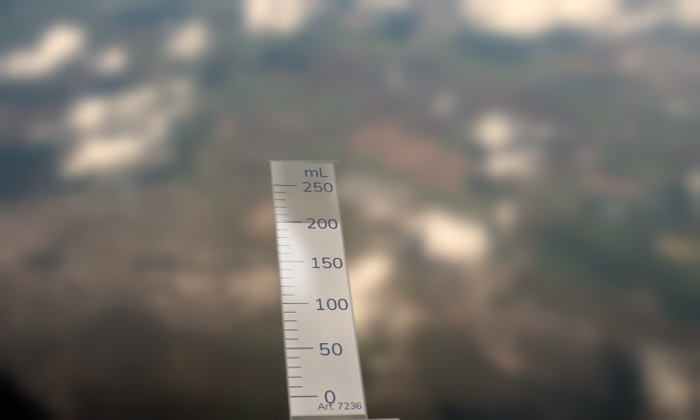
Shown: mL 200
